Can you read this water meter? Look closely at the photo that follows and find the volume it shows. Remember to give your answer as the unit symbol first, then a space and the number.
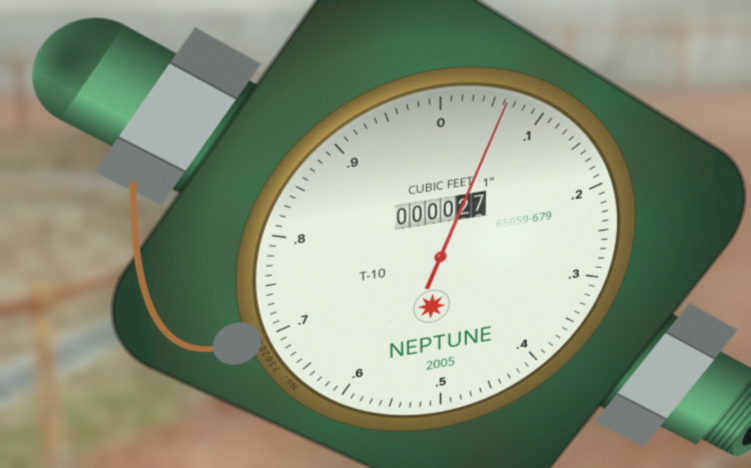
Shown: ft³ 27.06
